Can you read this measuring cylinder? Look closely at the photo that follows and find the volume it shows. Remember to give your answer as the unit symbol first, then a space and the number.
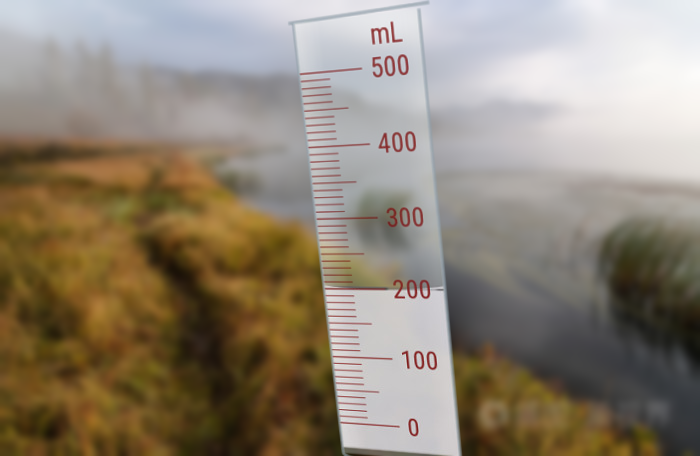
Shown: mL 200
